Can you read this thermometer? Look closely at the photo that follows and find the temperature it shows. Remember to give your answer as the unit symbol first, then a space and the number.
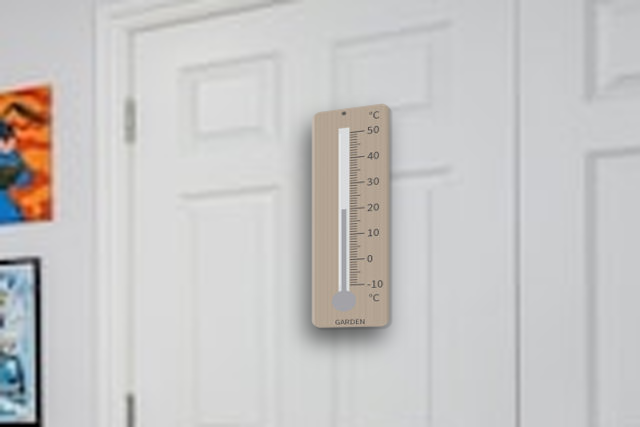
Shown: °C 20
